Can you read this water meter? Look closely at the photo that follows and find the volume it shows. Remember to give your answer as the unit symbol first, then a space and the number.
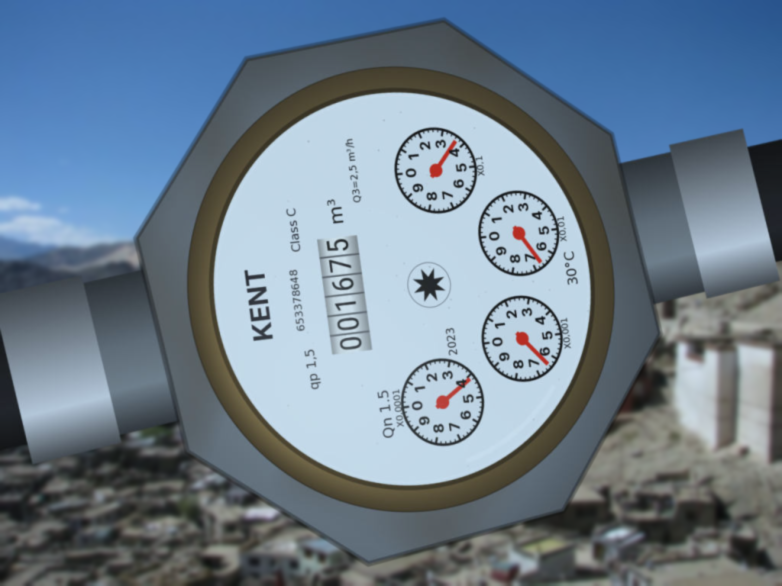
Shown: m³ 1675.3664
